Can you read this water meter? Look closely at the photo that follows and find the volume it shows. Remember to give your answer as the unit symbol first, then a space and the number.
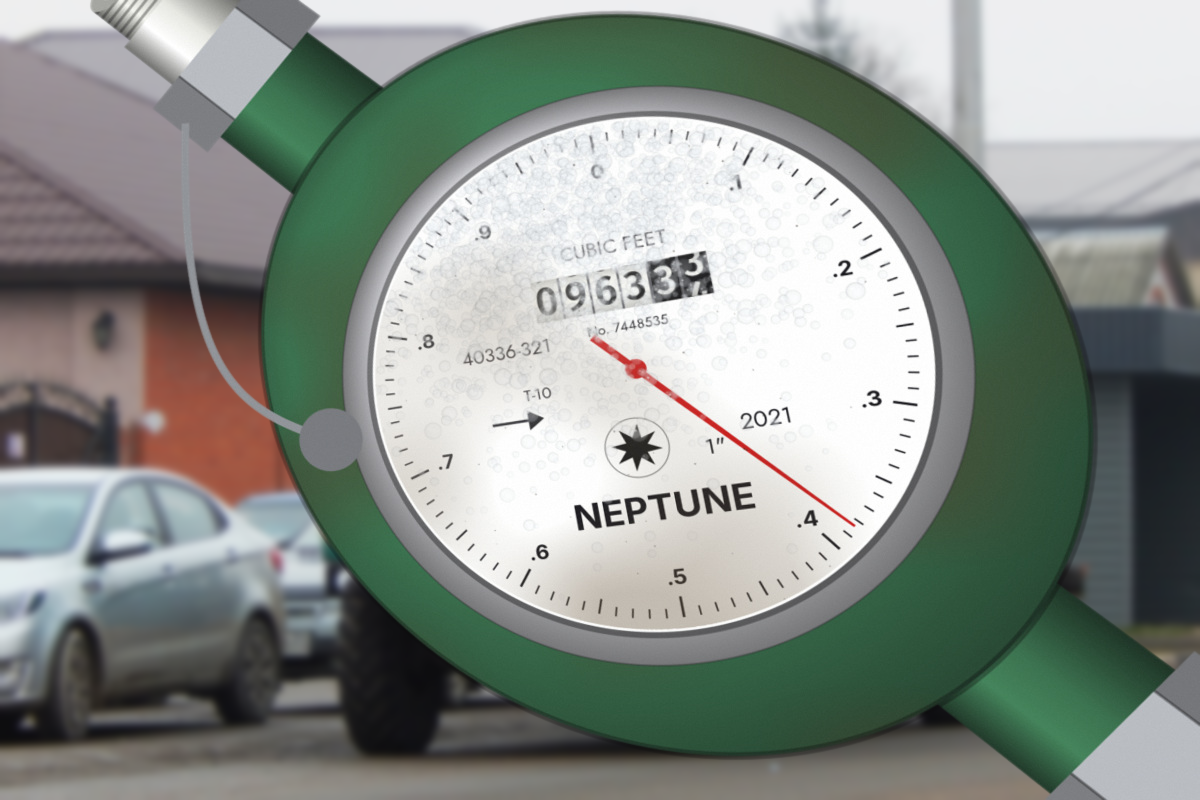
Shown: ft³ 96333.38
